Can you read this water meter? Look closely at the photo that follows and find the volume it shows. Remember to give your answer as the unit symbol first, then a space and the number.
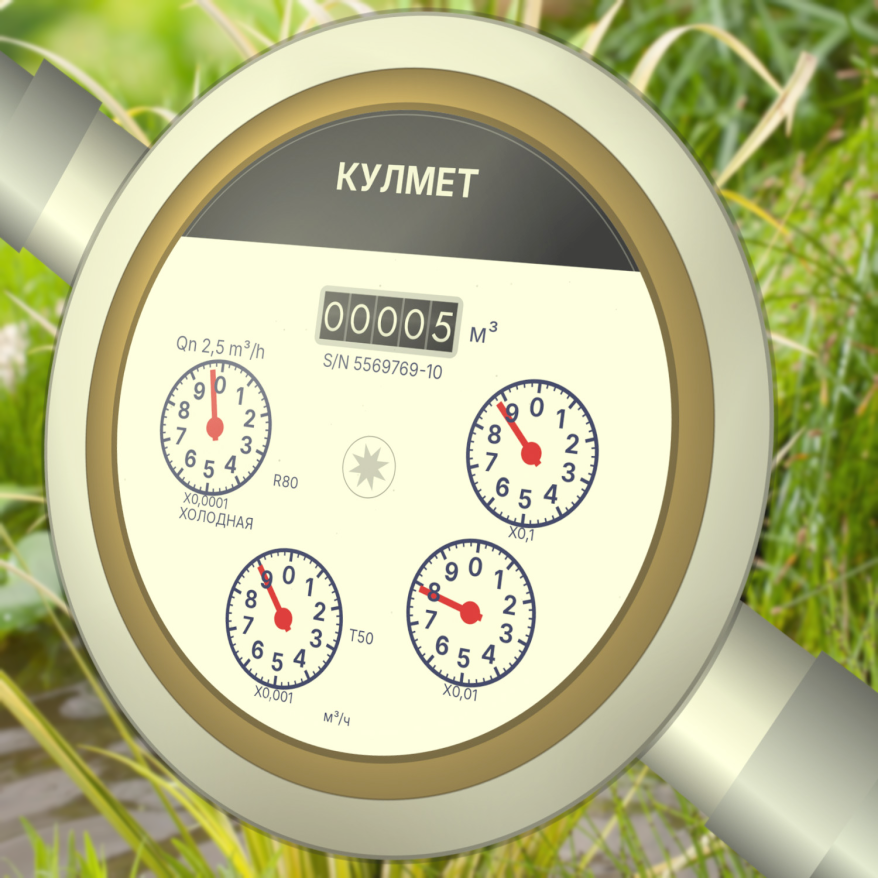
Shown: m³ 5.8789
